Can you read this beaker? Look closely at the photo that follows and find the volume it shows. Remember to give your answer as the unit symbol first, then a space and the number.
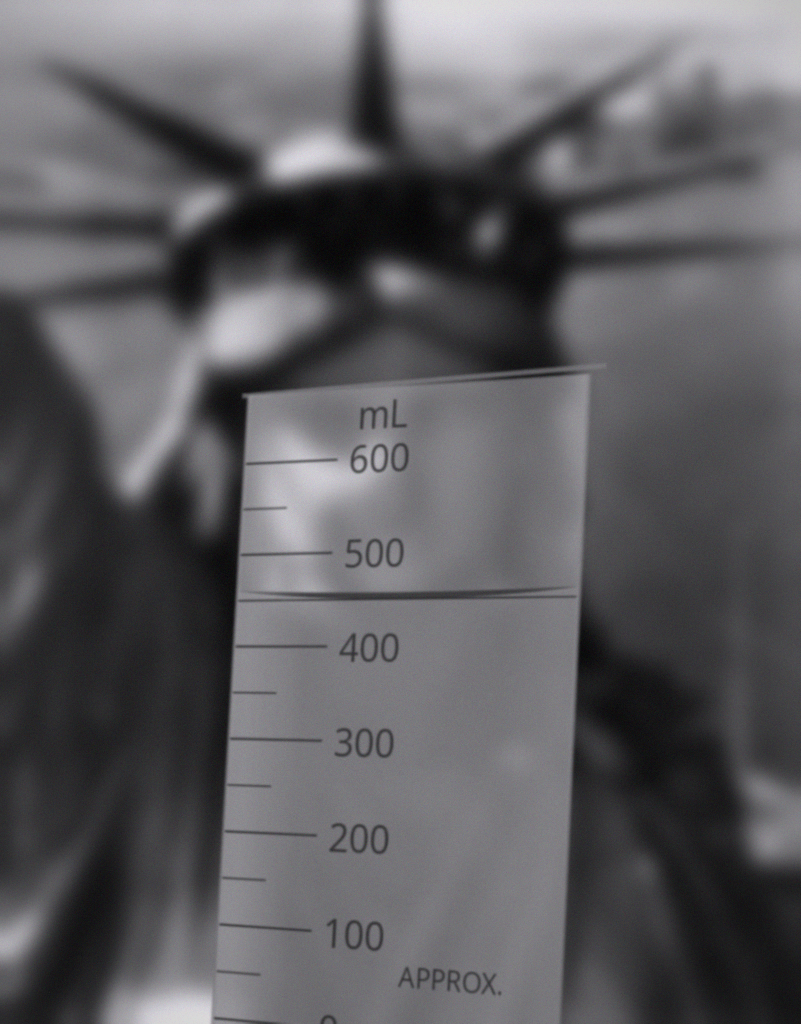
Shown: mL 450
